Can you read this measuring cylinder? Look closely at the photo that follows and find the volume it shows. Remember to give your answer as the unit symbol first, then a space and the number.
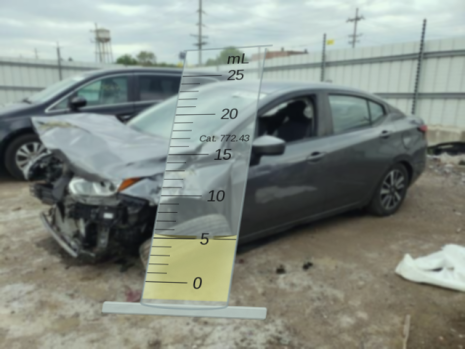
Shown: mL 5
